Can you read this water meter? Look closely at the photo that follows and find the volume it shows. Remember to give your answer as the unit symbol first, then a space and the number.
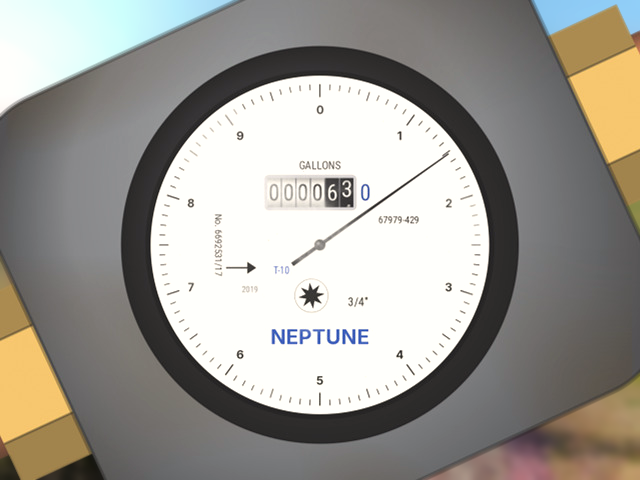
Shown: gal 631.5
